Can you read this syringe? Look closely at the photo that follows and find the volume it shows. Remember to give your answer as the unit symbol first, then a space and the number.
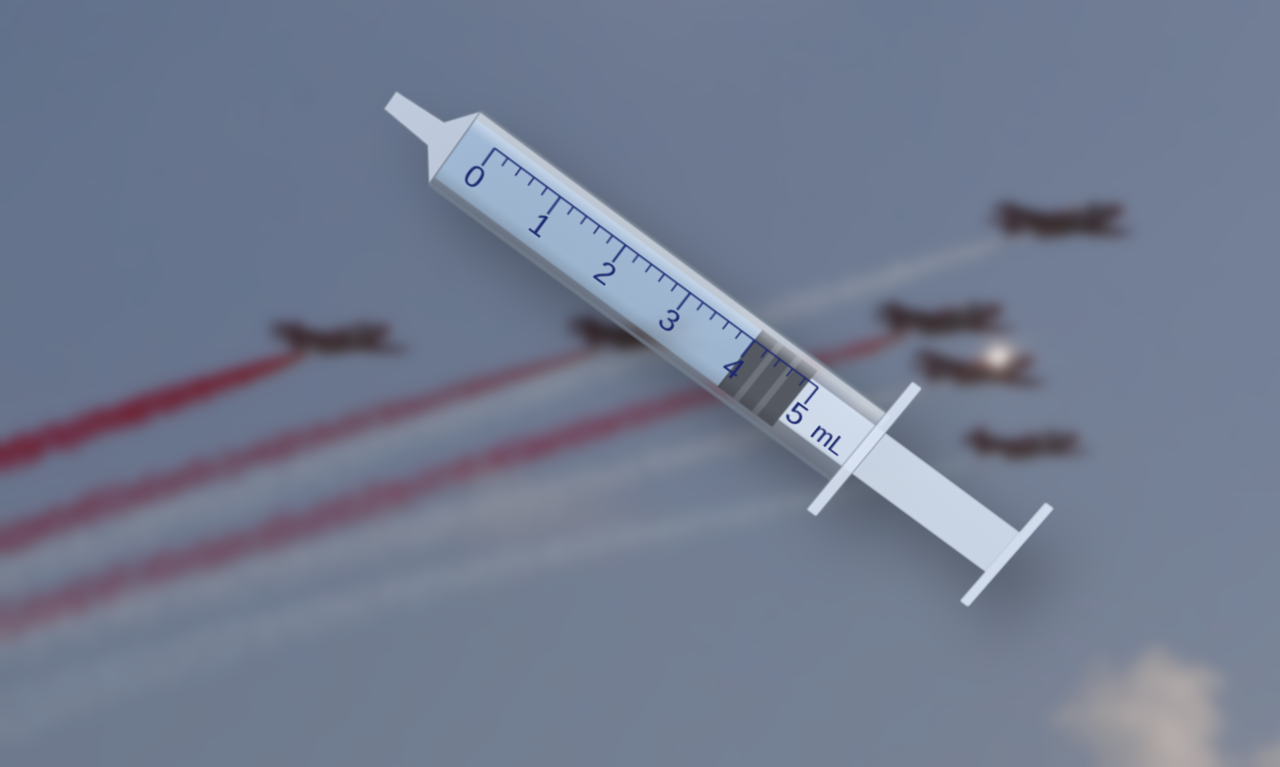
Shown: mL 4
